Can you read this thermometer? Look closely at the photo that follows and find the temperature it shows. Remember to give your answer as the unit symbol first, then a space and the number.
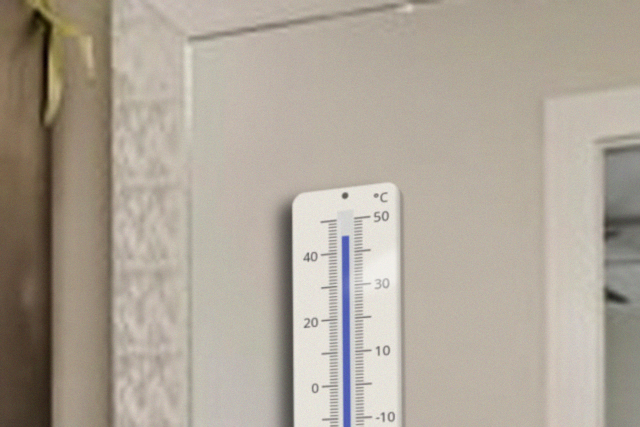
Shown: °C 45
